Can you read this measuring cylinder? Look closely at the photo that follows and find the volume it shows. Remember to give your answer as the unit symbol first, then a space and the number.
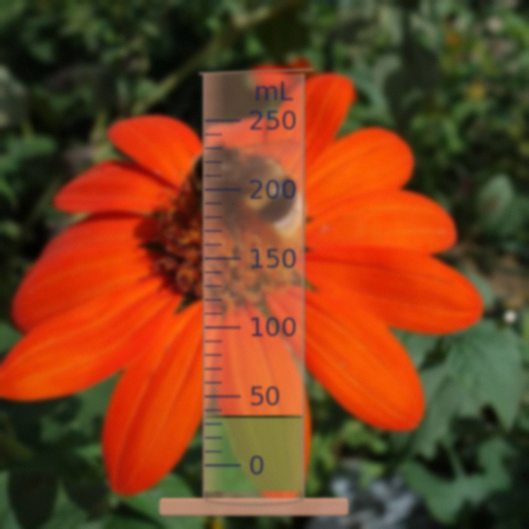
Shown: mL 35
